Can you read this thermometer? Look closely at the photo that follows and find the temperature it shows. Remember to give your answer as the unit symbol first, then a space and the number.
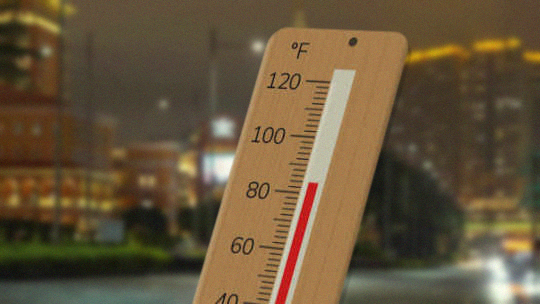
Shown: °F 84
